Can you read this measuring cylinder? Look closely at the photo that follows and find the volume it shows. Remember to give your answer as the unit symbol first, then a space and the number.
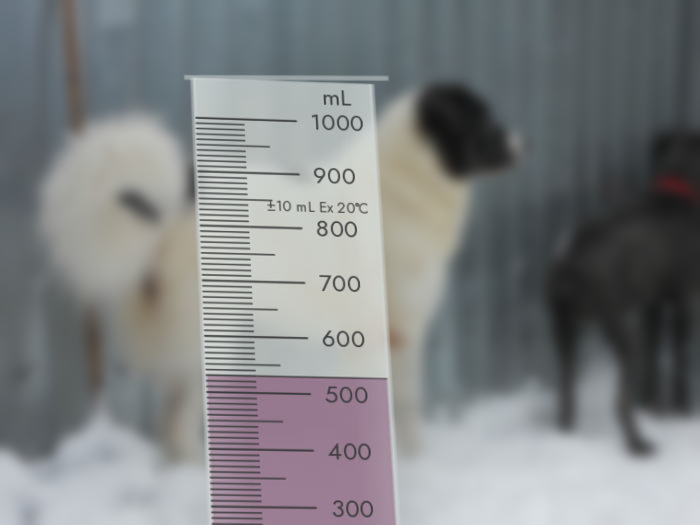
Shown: mL 530
